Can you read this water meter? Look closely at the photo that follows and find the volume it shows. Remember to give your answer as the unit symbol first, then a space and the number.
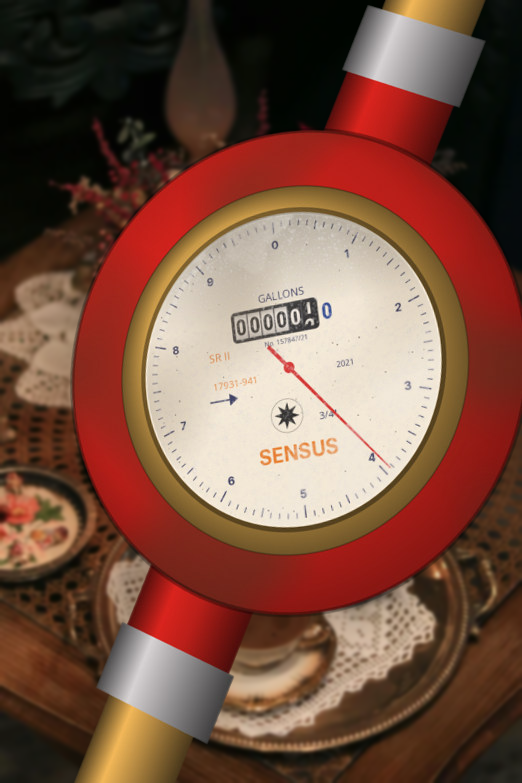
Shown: gal 13.9
